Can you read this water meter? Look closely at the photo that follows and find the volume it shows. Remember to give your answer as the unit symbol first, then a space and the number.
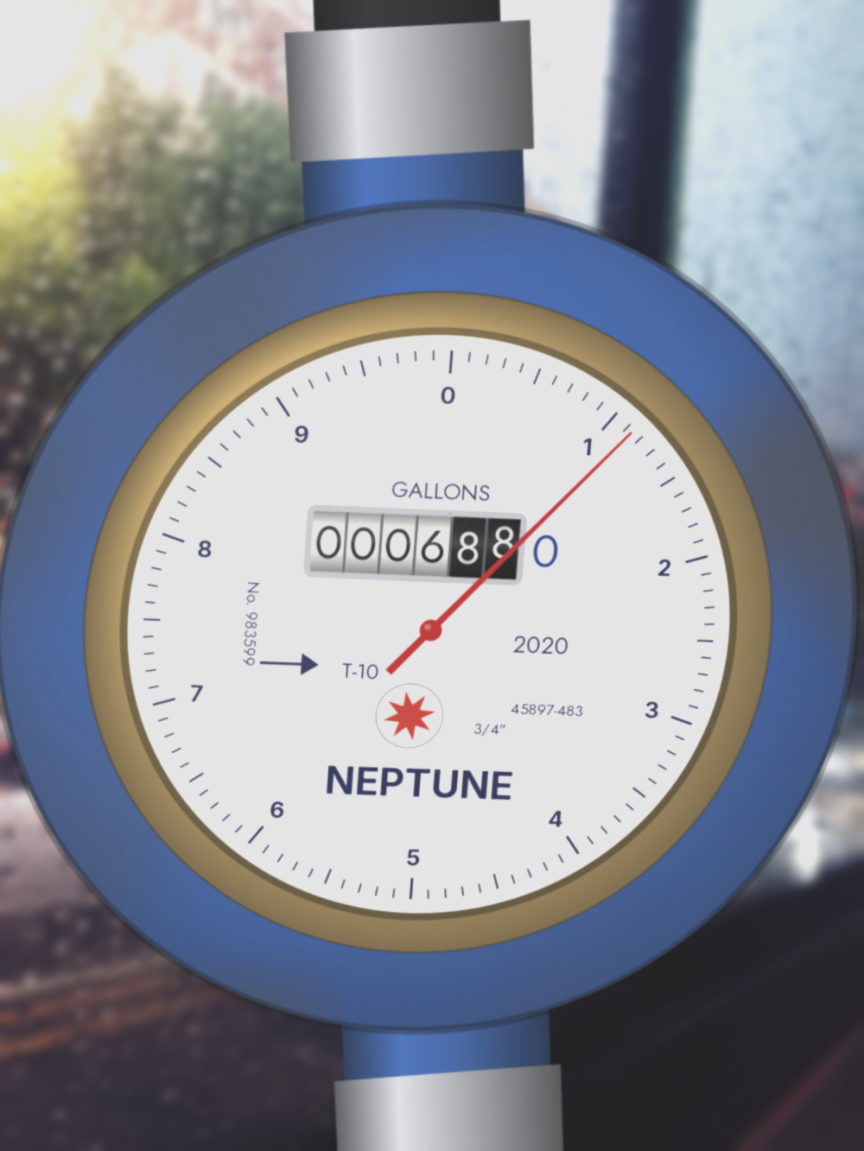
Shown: gal 6881.1
